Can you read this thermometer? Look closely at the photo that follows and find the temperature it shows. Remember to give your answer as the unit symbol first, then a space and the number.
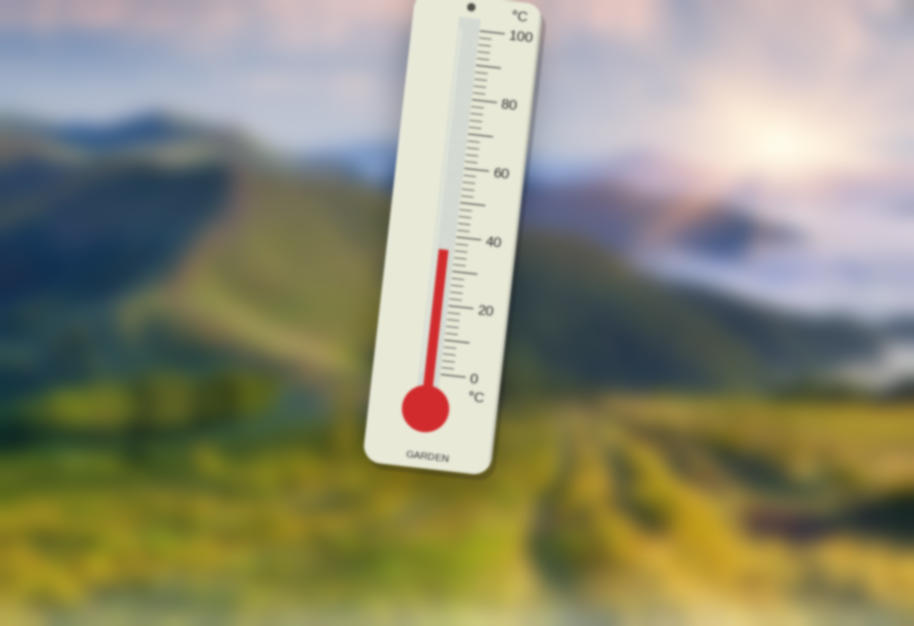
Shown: °C 36
